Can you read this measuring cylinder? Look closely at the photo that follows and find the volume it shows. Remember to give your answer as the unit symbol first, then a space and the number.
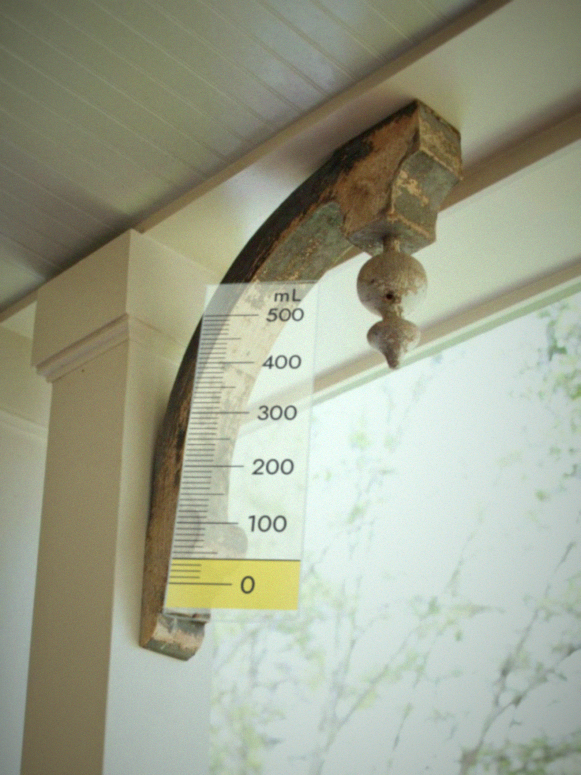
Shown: mL 40
